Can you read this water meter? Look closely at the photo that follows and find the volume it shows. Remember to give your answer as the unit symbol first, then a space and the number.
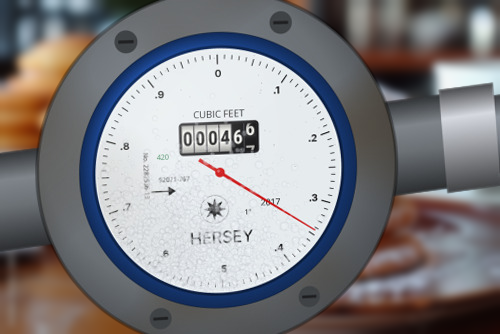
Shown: ft³ 466.34
